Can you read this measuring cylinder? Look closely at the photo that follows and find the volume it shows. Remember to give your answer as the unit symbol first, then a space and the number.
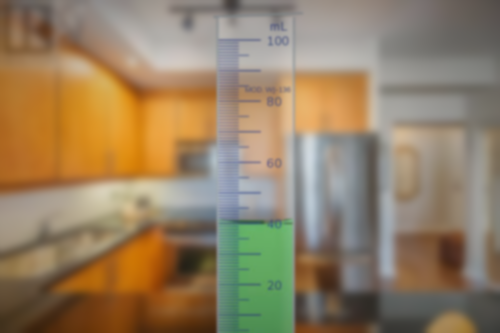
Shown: mL 40
